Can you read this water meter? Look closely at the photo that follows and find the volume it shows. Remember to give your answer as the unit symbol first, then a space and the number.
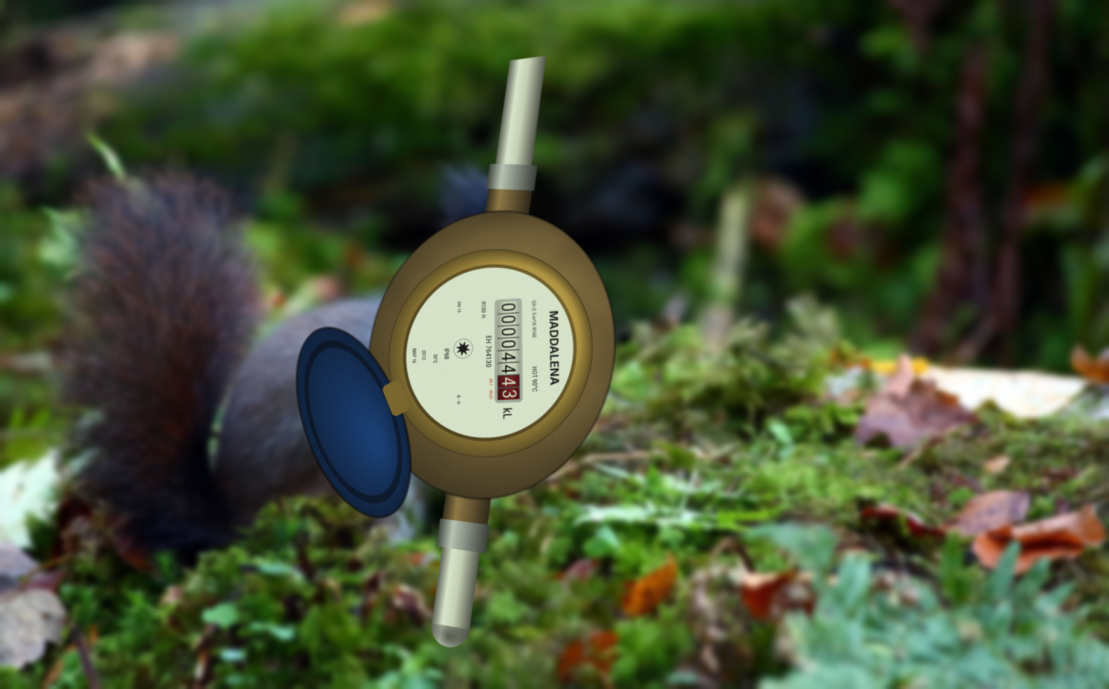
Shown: kL 44.43
